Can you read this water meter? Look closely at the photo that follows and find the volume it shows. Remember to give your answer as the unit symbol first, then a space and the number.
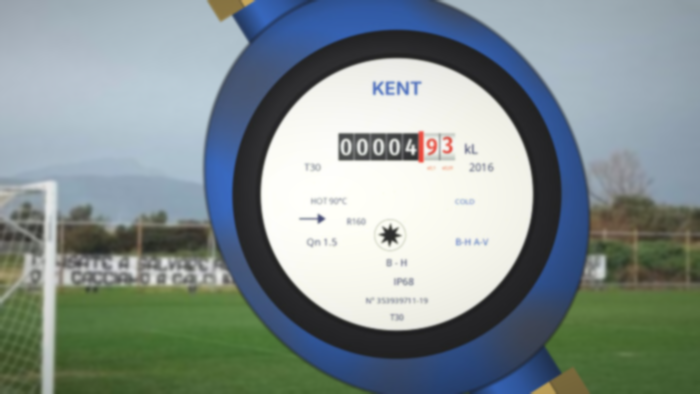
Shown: kL 4.93
